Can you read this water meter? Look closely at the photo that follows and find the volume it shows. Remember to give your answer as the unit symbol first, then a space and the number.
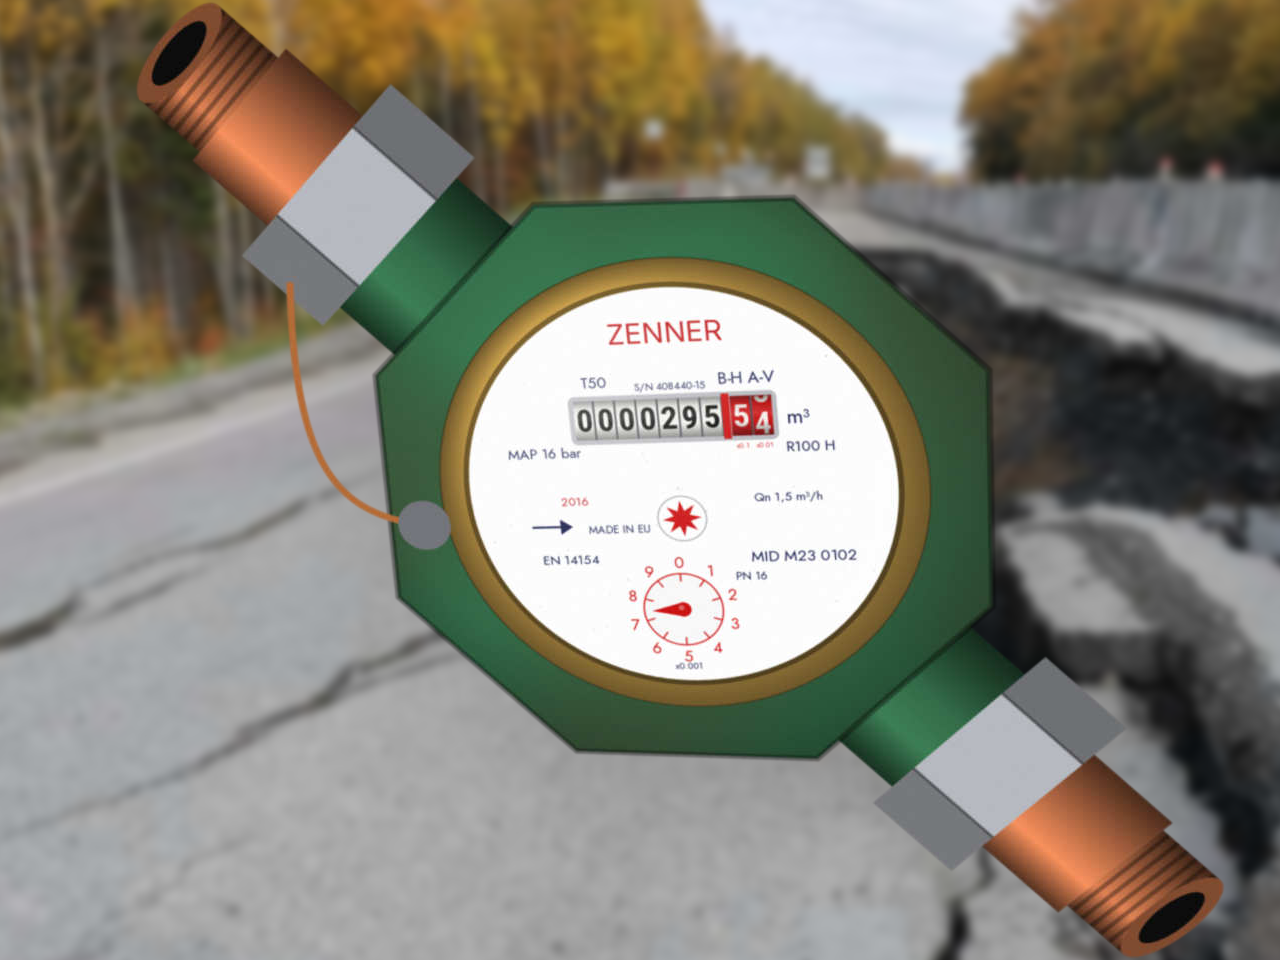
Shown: m³ 295.537
